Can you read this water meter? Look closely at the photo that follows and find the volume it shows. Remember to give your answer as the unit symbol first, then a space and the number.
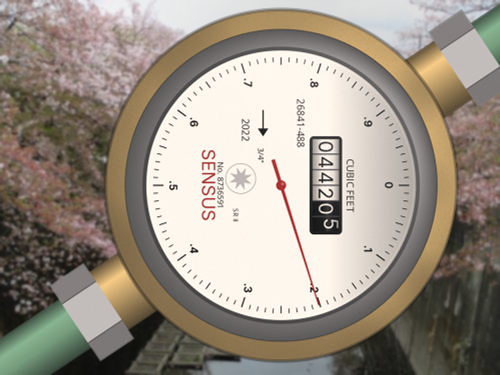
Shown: ft³ 44205.20
